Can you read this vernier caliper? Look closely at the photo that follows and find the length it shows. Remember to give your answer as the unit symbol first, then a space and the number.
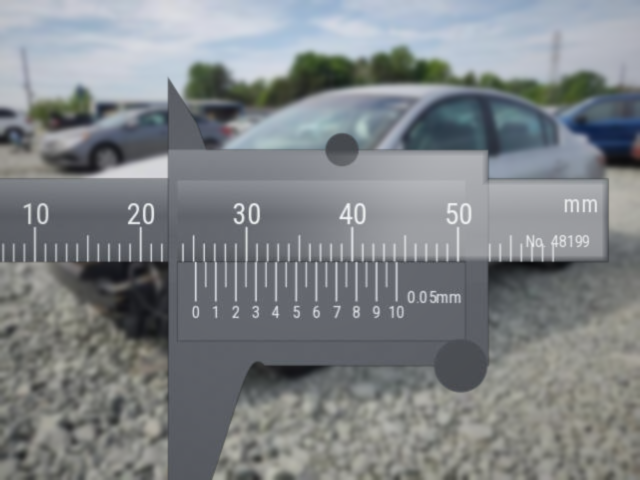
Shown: mm 25.2
